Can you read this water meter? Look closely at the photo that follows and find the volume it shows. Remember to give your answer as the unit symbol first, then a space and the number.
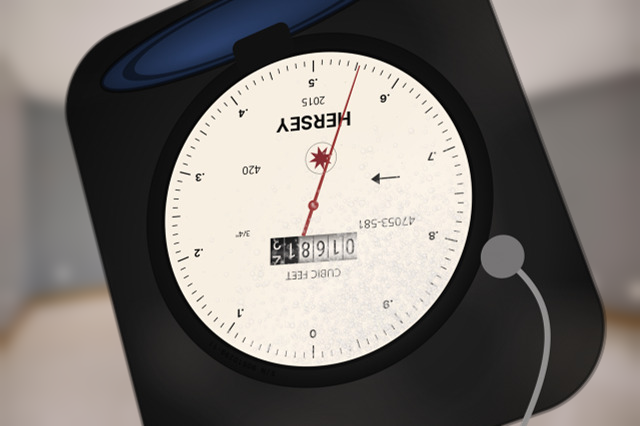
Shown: ft³ 16812.55
